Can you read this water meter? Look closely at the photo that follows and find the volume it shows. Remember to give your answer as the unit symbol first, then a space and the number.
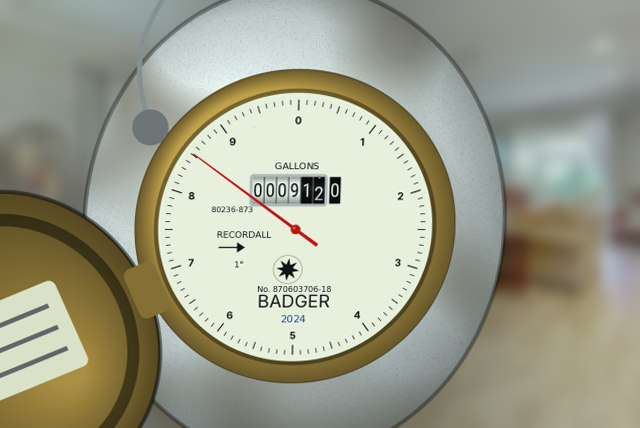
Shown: gal 9118.5
